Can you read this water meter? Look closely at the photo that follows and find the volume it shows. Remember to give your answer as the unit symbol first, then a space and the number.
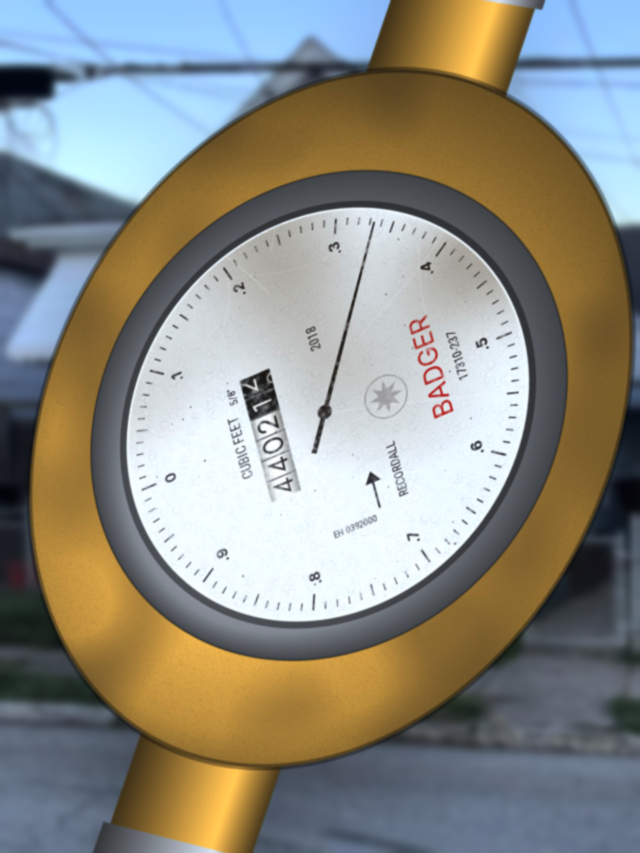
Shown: ft³ 440212.33
